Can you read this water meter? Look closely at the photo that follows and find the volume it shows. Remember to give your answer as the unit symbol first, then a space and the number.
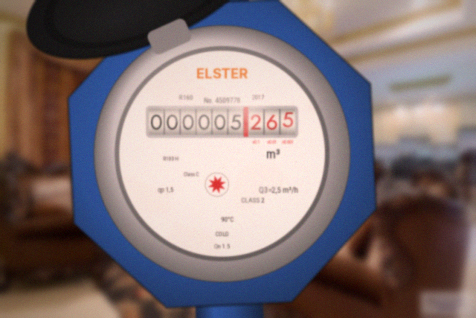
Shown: m³ 5.265
